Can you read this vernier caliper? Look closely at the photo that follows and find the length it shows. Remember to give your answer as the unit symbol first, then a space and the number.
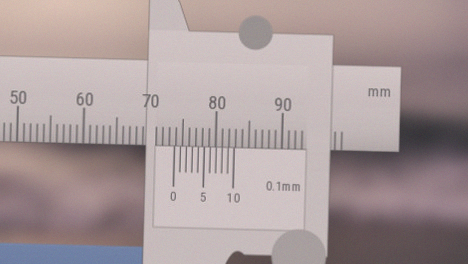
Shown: mm 73.8
